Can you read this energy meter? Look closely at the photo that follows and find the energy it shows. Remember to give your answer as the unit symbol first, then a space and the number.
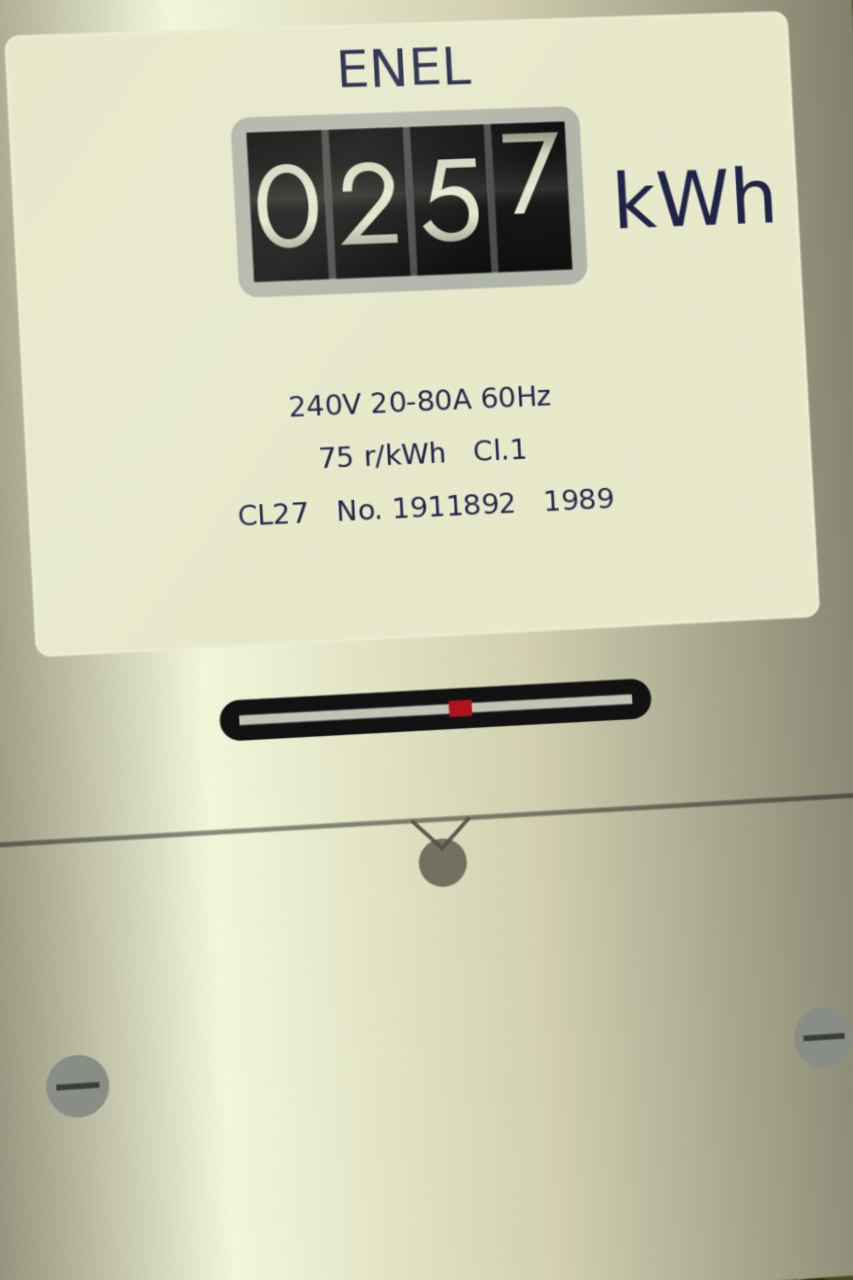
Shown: kWh 257
